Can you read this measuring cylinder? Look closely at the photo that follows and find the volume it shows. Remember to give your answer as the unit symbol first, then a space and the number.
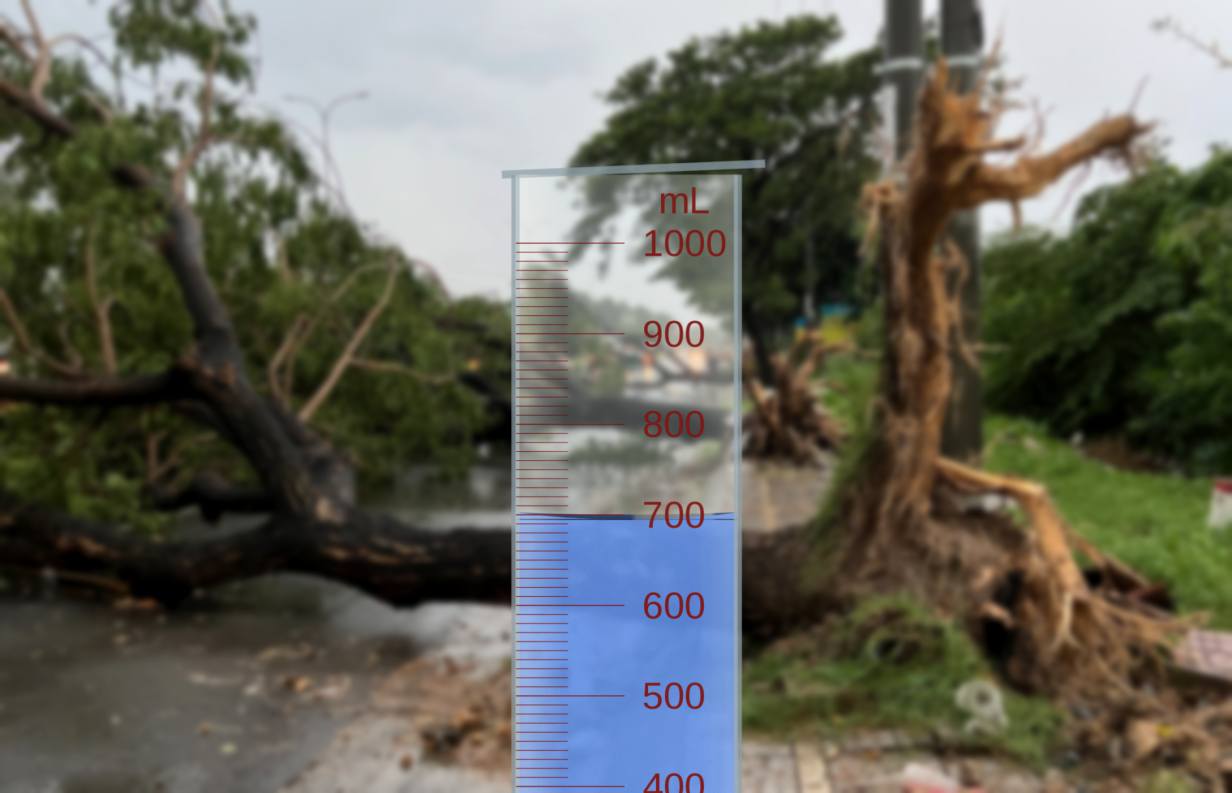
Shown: mL 695
